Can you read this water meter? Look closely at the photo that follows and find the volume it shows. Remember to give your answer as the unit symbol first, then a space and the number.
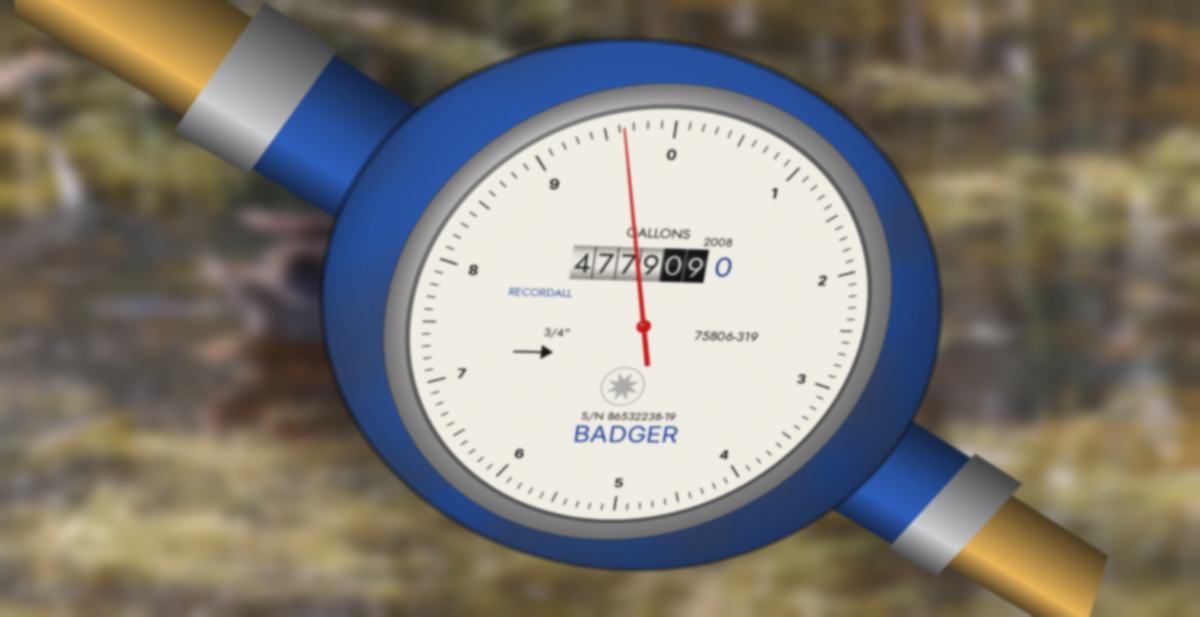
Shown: gal 4779089.6
